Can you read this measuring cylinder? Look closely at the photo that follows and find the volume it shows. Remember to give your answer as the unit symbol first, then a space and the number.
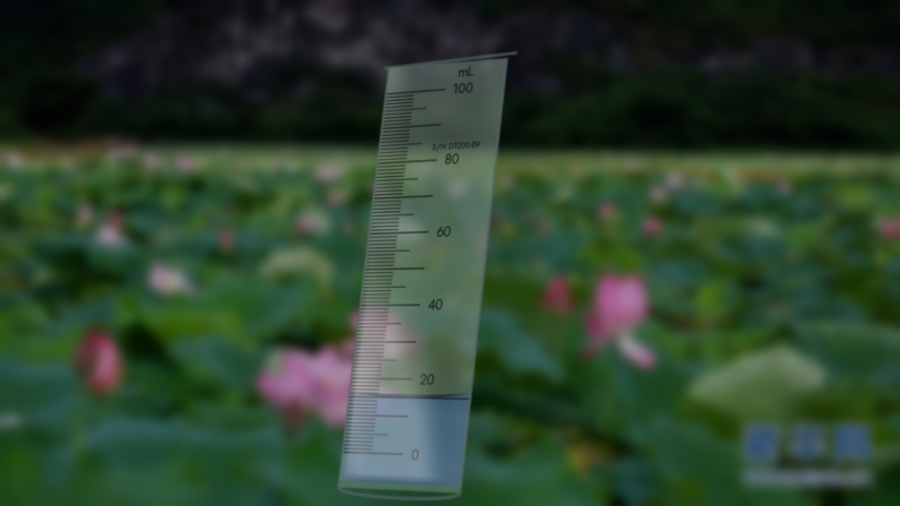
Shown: mL 15
